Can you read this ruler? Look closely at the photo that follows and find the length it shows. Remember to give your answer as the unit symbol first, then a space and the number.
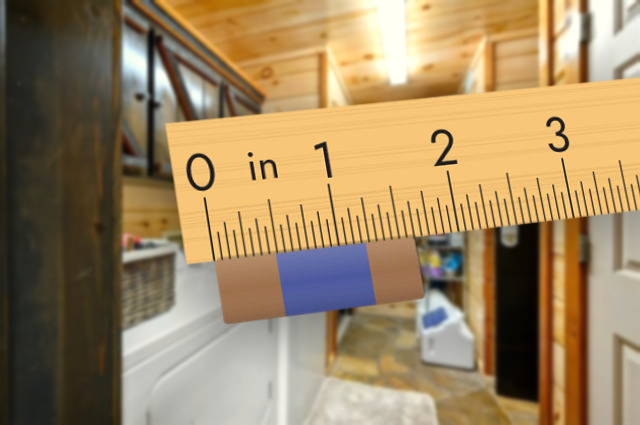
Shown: in 1.625
